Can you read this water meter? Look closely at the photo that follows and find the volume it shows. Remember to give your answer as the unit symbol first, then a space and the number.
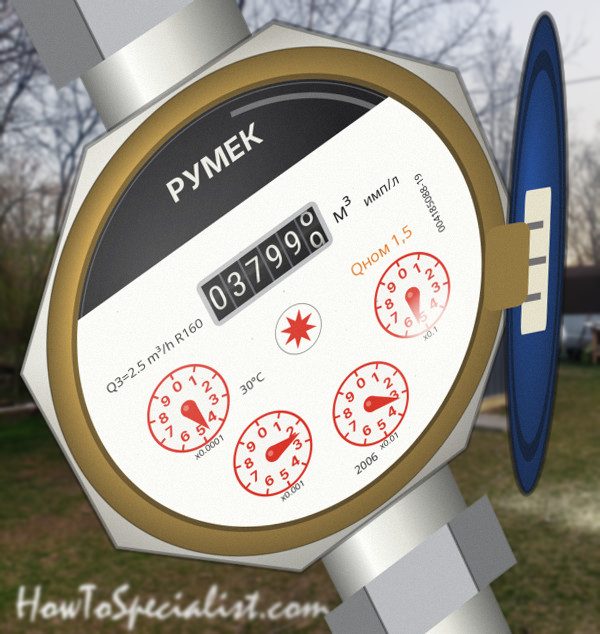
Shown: m³ 37998.5324
